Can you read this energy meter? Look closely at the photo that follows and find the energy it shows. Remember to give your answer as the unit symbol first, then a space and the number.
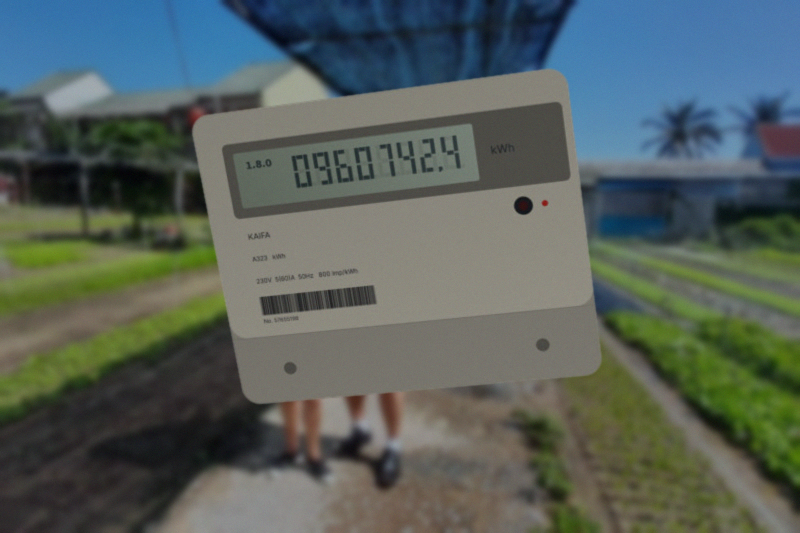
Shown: kWh 960742.4
